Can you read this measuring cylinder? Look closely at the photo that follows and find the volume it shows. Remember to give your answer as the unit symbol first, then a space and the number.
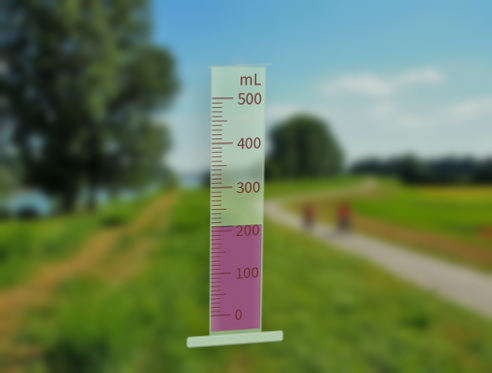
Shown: mL 210
